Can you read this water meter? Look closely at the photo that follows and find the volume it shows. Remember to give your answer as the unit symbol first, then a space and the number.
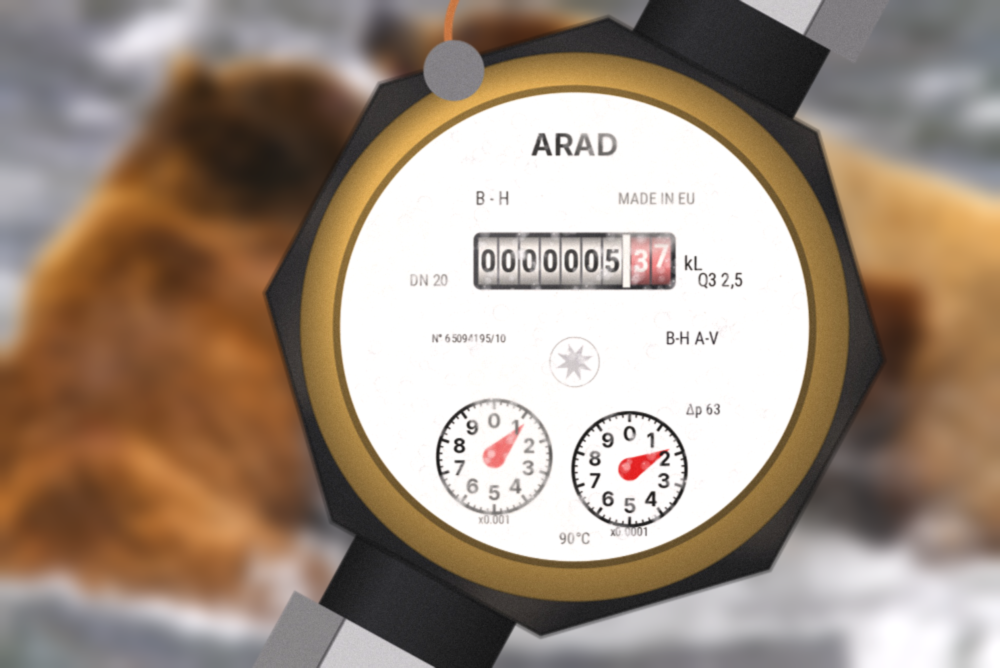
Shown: kL 5.3711
